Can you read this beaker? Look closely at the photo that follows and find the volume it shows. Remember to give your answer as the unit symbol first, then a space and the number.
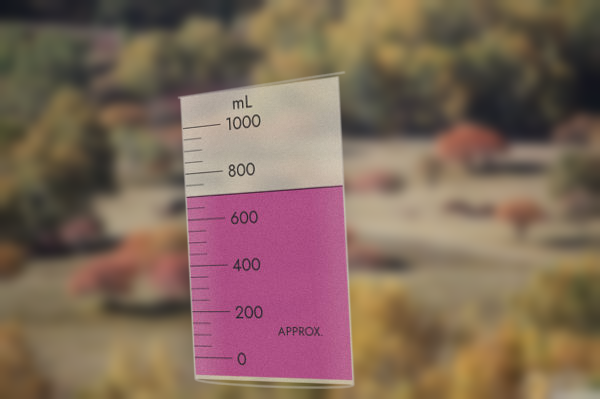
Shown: mL 700
